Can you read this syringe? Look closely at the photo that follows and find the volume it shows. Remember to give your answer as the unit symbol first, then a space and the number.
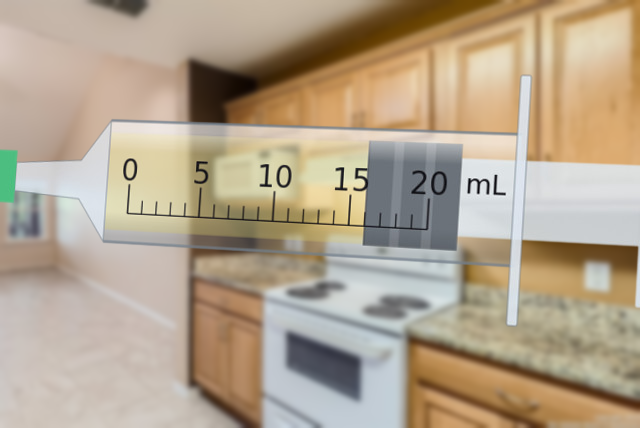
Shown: mL 16
